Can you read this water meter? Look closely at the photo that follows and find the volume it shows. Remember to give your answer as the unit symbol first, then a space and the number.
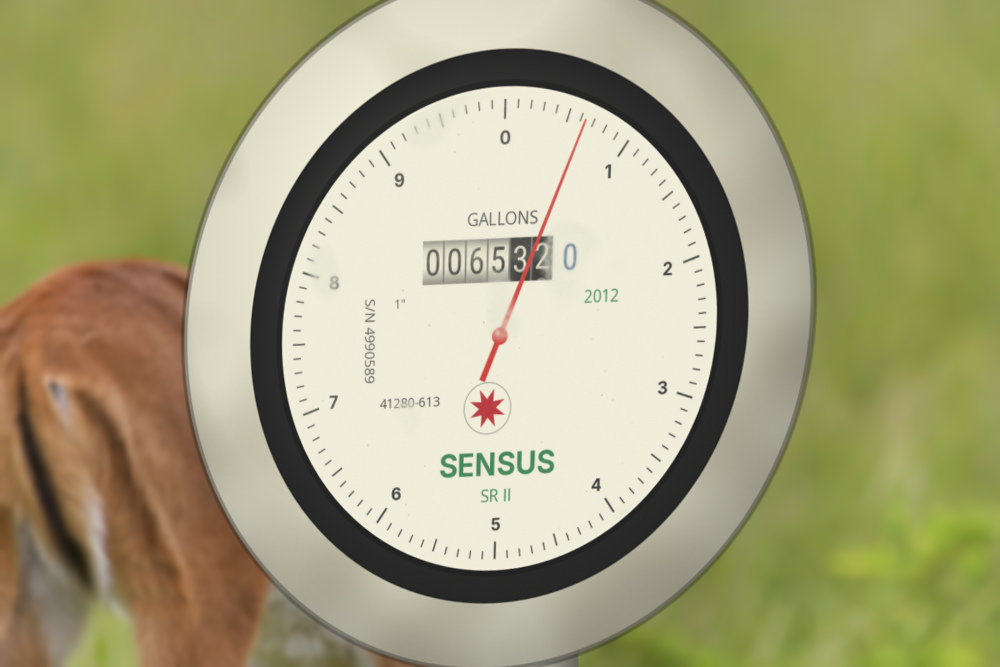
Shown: gal 65320.6
